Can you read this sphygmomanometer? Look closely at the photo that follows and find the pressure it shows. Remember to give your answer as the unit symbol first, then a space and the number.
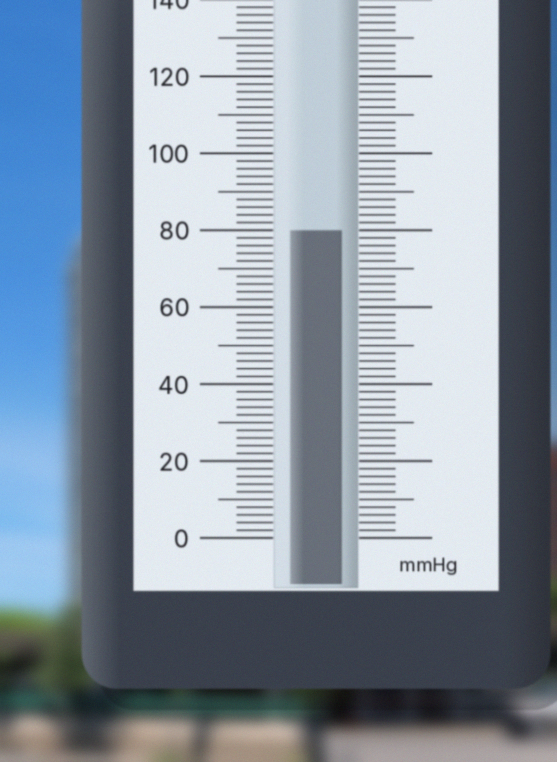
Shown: mmHg 80
